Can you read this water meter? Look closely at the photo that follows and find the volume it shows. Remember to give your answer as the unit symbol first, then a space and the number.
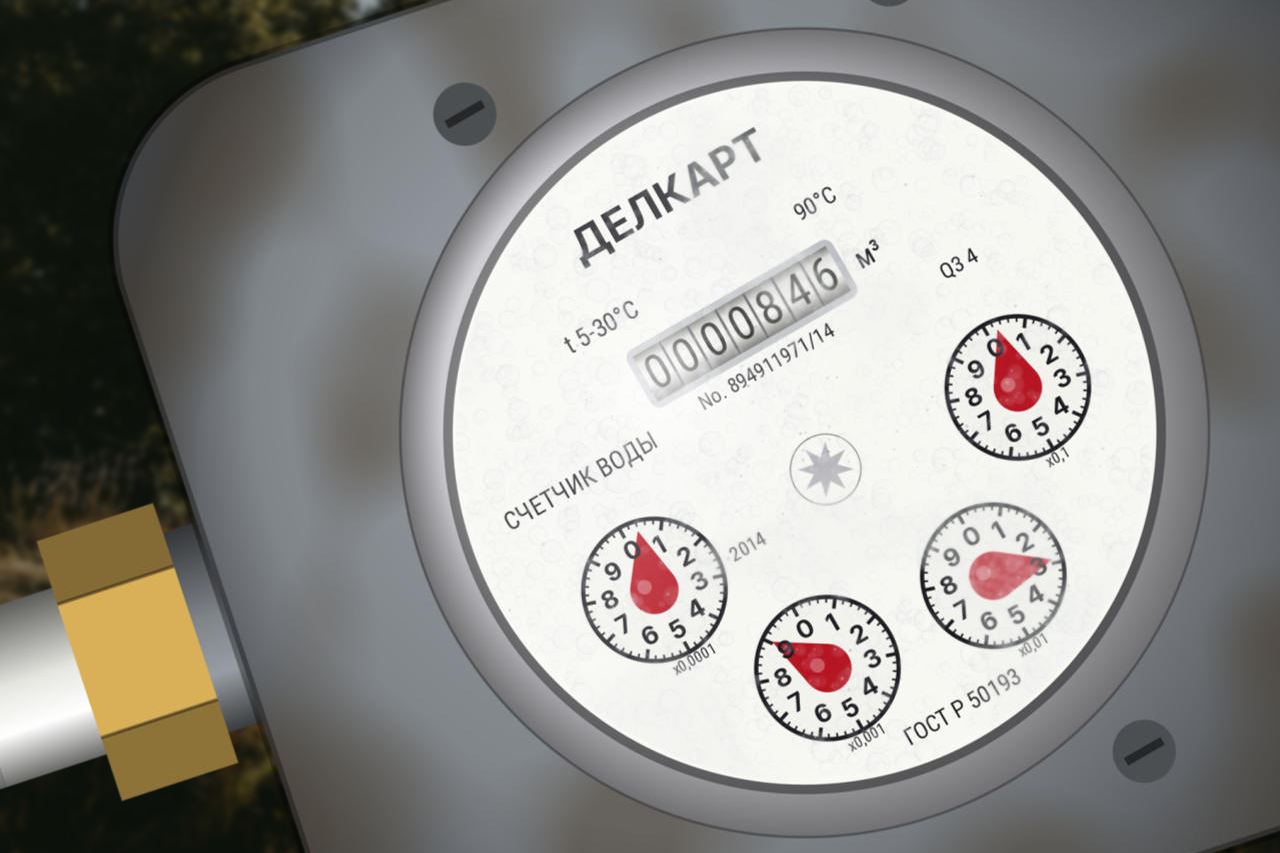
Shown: m³ 846.0290
